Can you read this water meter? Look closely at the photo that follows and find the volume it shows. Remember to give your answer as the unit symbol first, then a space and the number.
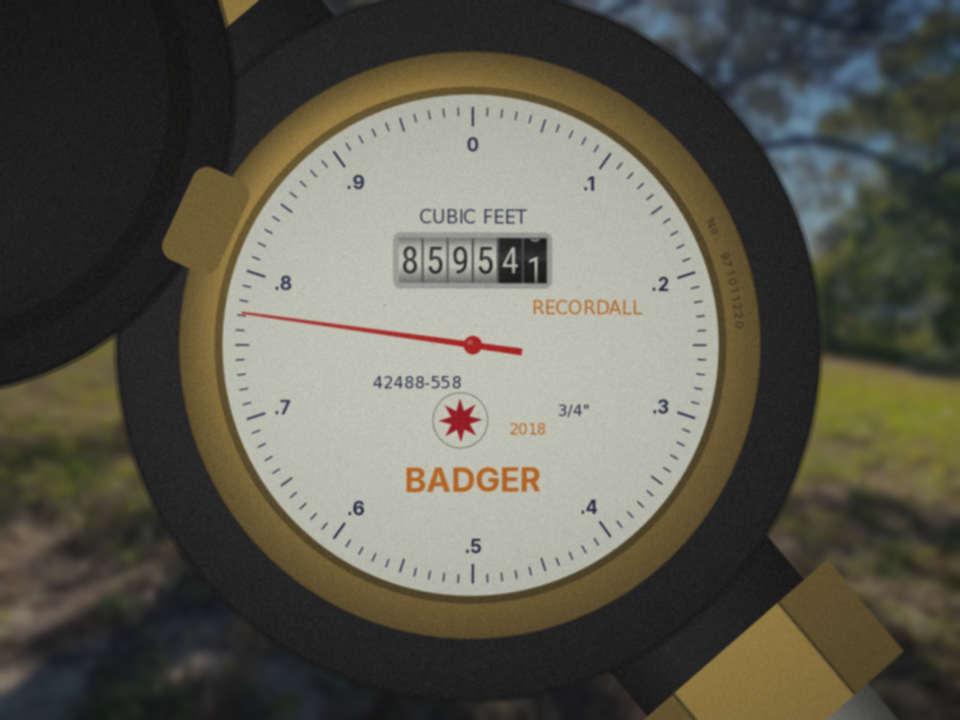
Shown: ft³ 859540.77
